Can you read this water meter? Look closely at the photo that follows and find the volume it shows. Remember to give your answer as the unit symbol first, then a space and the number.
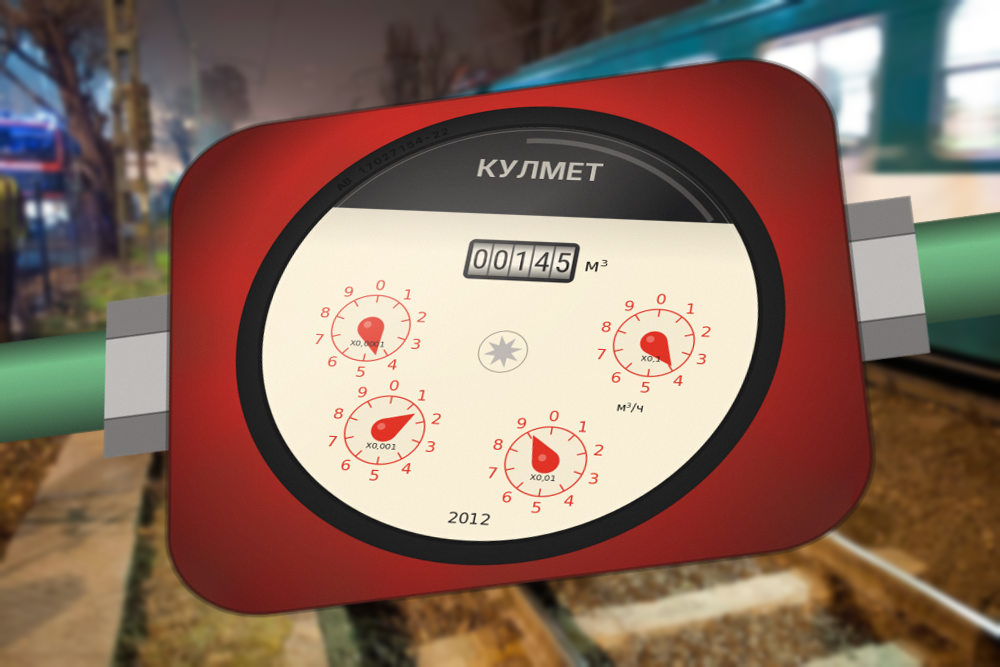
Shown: m³ 145.3914
